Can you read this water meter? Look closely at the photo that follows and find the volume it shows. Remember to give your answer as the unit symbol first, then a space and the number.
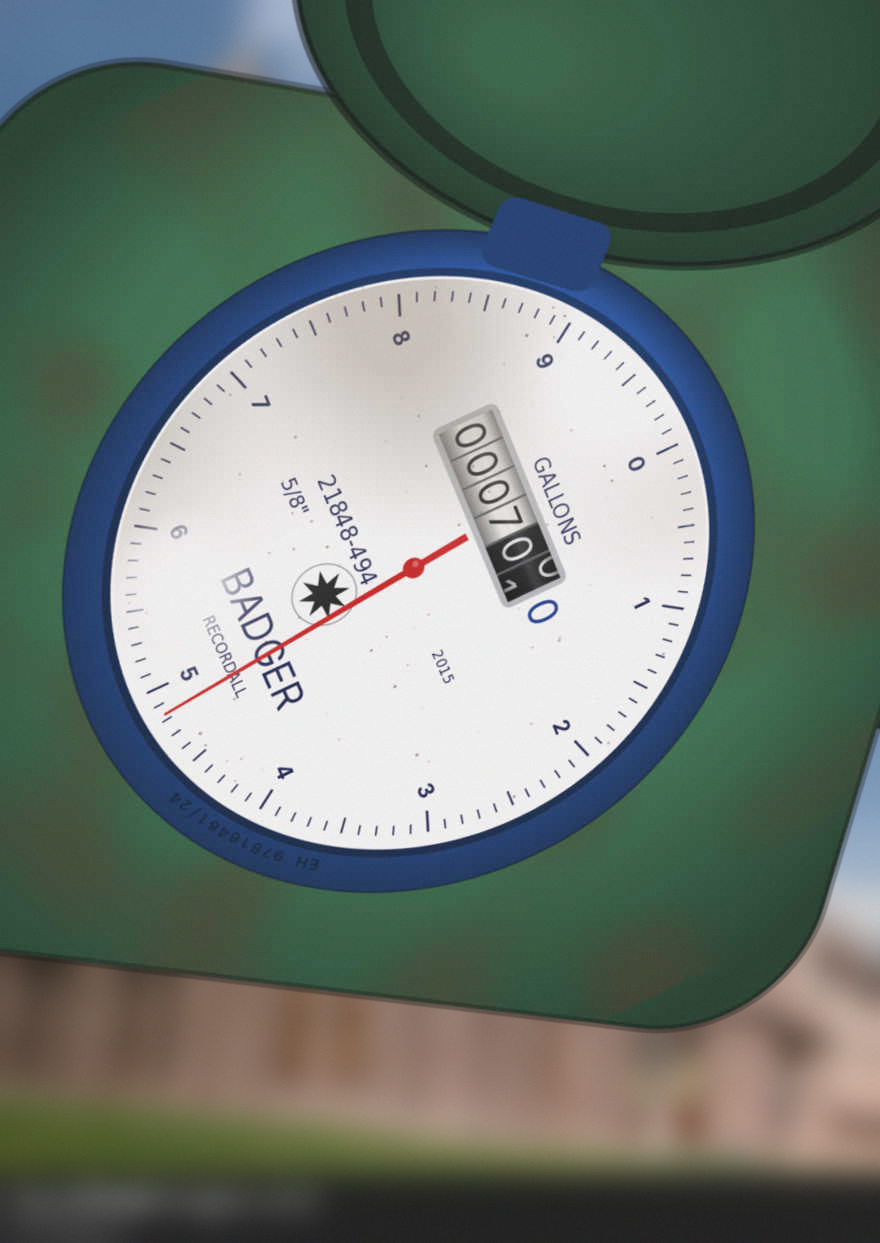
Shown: gal 7004.8
